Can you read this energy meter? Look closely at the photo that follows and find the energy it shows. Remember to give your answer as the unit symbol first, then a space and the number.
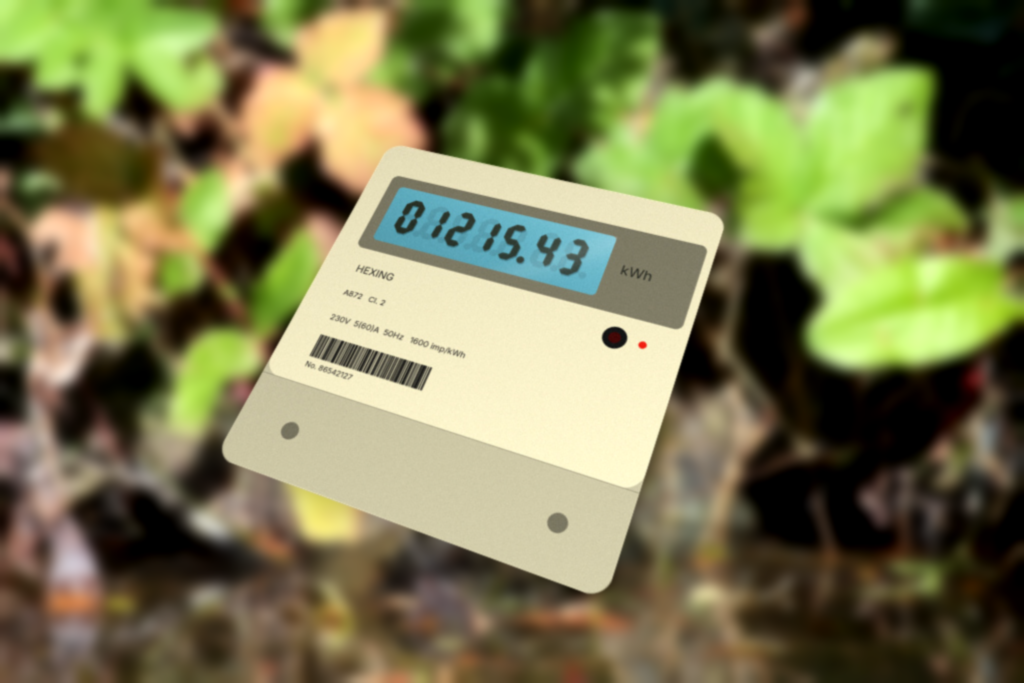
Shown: kWh 1215.43
